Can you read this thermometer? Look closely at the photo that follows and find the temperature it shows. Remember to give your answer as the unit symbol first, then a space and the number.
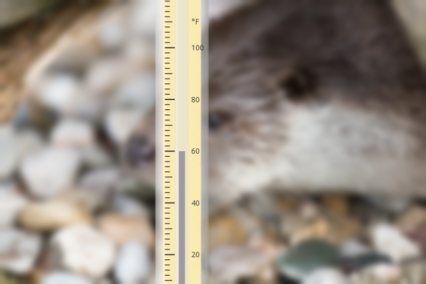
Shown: °F 60
